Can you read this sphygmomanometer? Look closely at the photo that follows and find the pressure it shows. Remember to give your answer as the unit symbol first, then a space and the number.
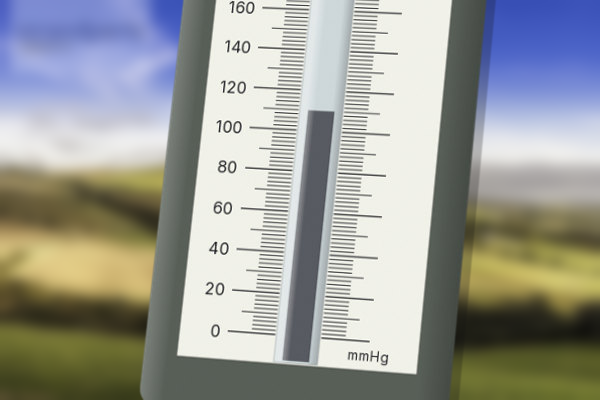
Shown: mmHg 110
